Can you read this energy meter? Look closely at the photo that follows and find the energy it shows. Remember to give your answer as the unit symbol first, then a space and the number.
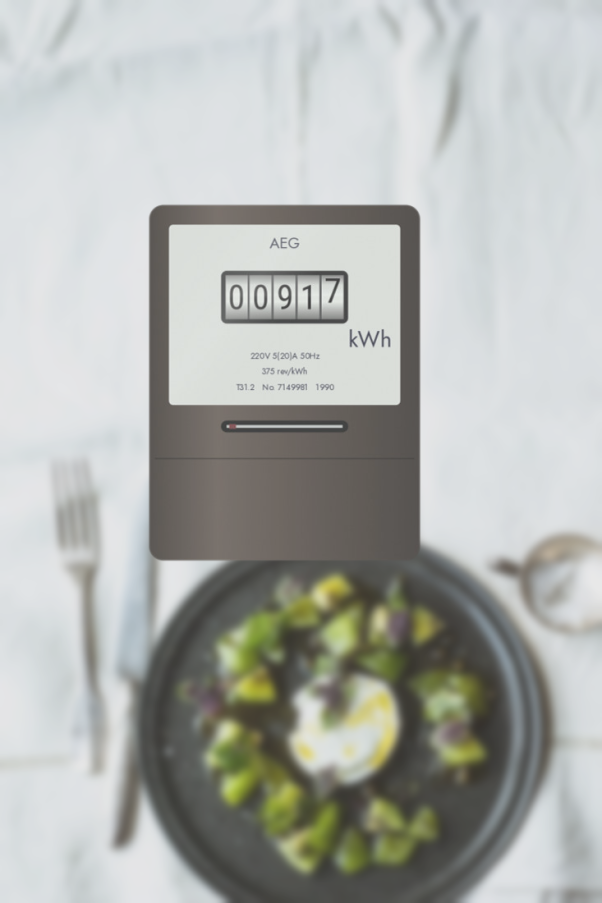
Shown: kWh 917
